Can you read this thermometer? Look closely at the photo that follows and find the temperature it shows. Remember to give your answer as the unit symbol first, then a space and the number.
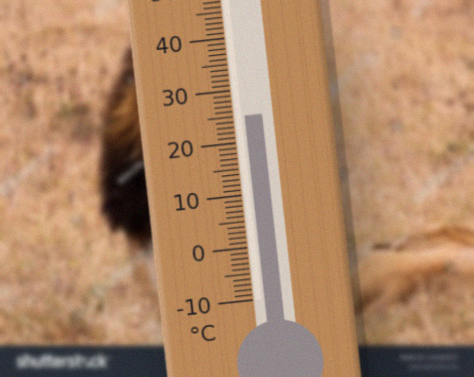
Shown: °C 25
